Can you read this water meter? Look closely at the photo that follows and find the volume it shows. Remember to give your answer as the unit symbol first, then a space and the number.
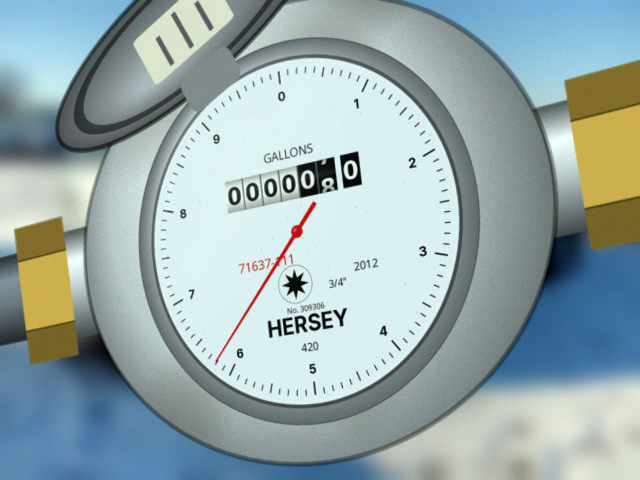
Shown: gal 76.2
